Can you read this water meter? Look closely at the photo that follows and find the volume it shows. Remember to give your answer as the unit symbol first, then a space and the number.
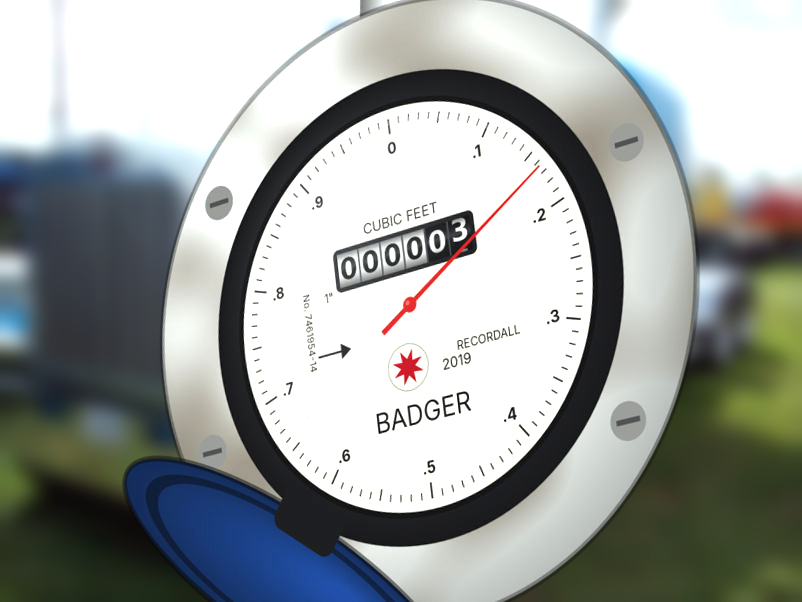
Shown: ft³ 3.16
